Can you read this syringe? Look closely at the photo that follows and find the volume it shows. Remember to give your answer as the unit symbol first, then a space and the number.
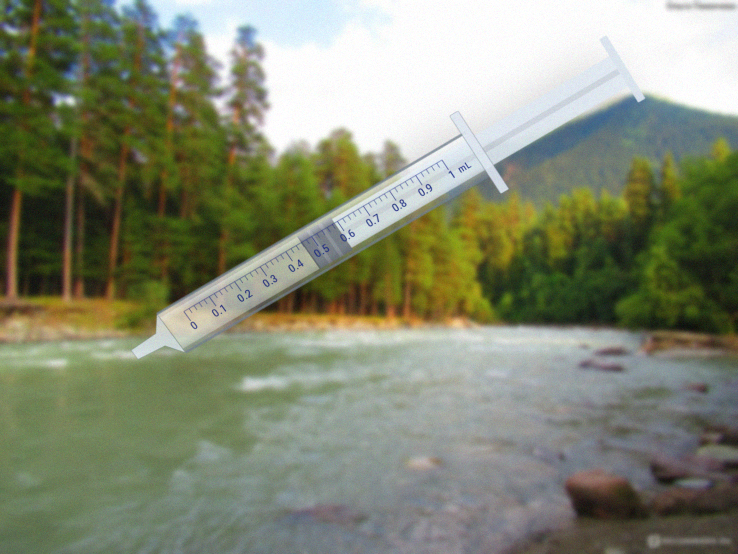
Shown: mL 0.46
